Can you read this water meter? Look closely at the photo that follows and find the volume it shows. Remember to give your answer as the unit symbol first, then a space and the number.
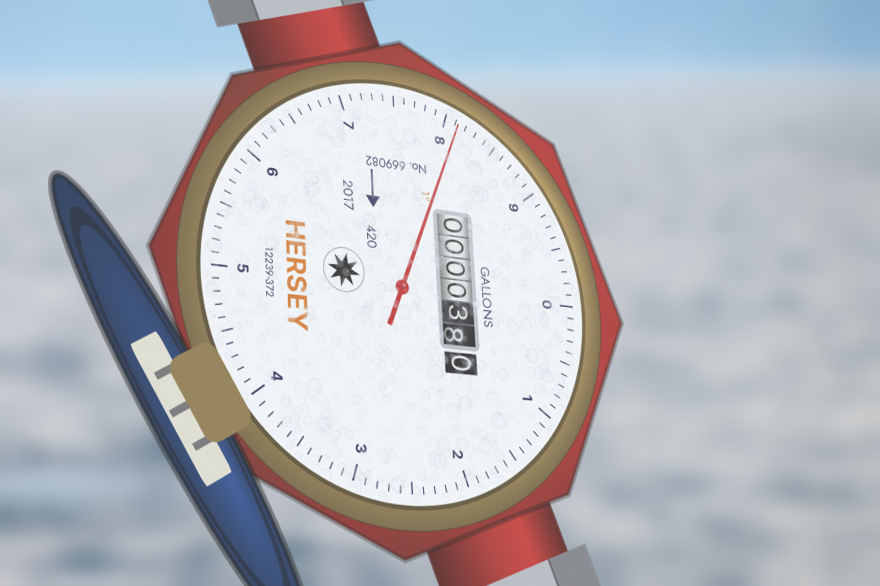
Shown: gal 378.1
